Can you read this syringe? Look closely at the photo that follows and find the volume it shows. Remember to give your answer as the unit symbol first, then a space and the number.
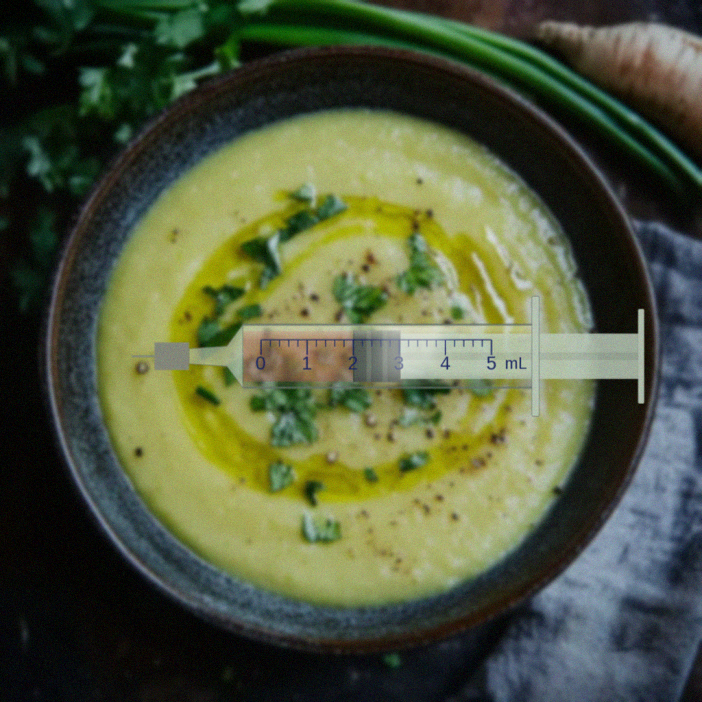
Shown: mL 2
